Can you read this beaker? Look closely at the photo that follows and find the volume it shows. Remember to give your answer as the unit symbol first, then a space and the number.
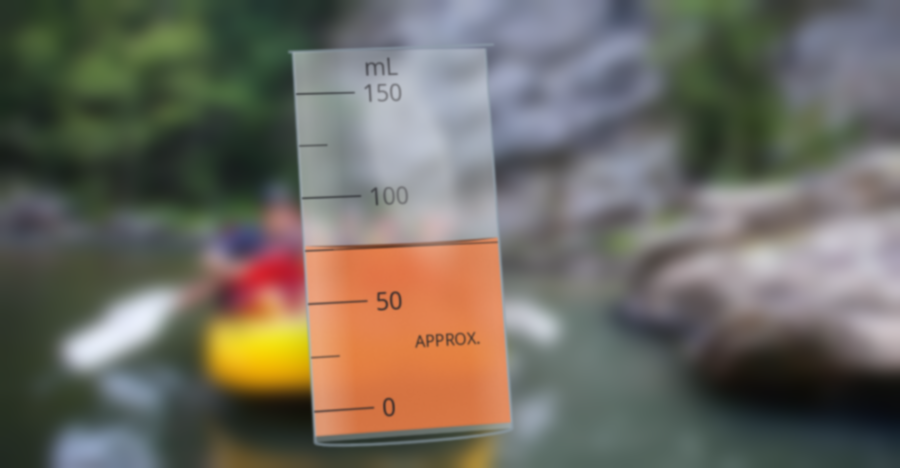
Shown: mL 75
